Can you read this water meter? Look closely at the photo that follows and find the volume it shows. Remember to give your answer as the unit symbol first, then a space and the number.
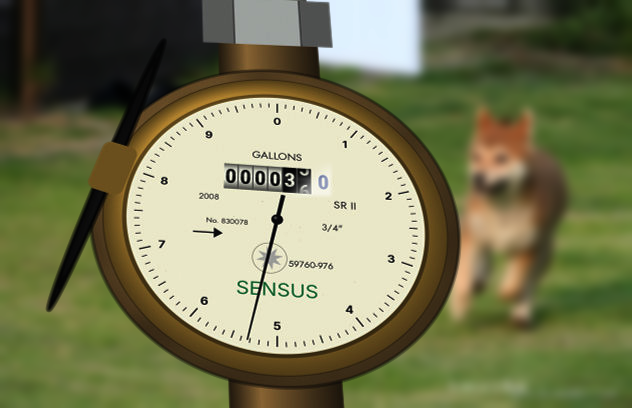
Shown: gal 355.3
